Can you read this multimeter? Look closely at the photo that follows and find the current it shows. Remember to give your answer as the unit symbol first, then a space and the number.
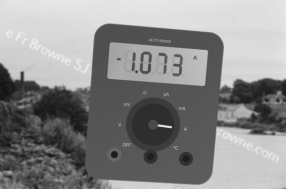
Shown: A -1.073
